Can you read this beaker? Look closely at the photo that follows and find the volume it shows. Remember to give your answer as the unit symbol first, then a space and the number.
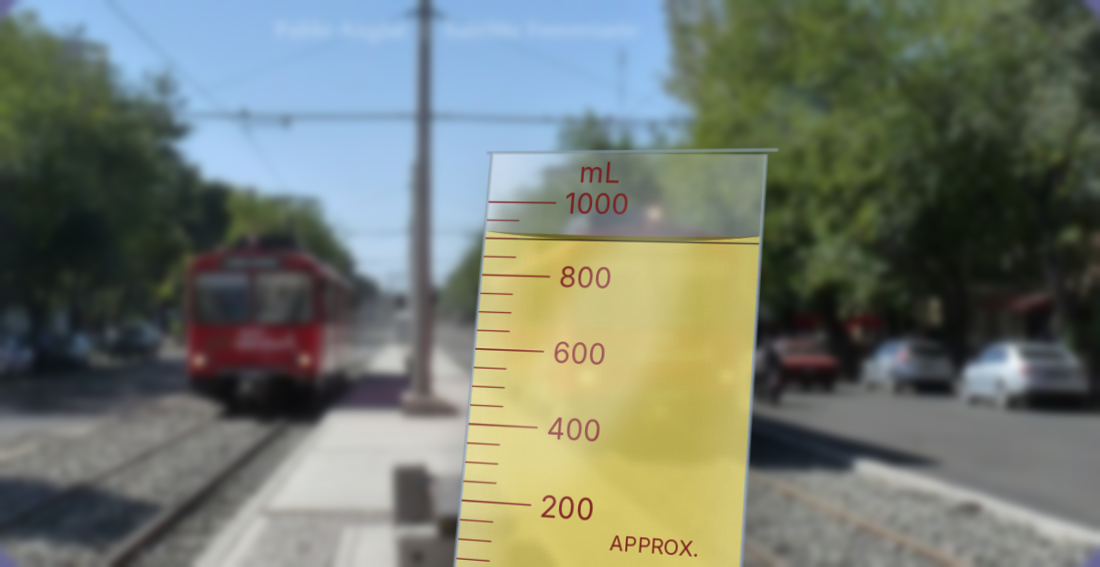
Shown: mL 900
